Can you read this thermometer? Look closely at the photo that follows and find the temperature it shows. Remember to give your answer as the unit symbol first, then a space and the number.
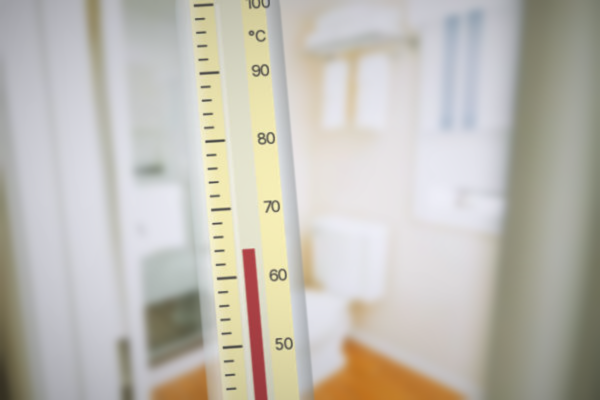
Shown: °C 64
